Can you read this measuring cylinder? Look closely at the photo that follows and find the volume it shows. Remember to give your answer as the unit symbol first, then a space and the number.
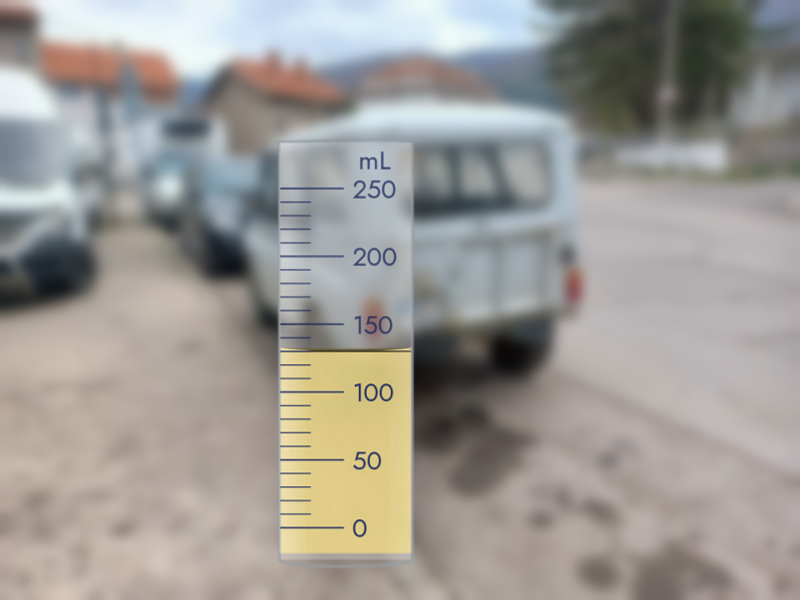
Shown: mL 130
